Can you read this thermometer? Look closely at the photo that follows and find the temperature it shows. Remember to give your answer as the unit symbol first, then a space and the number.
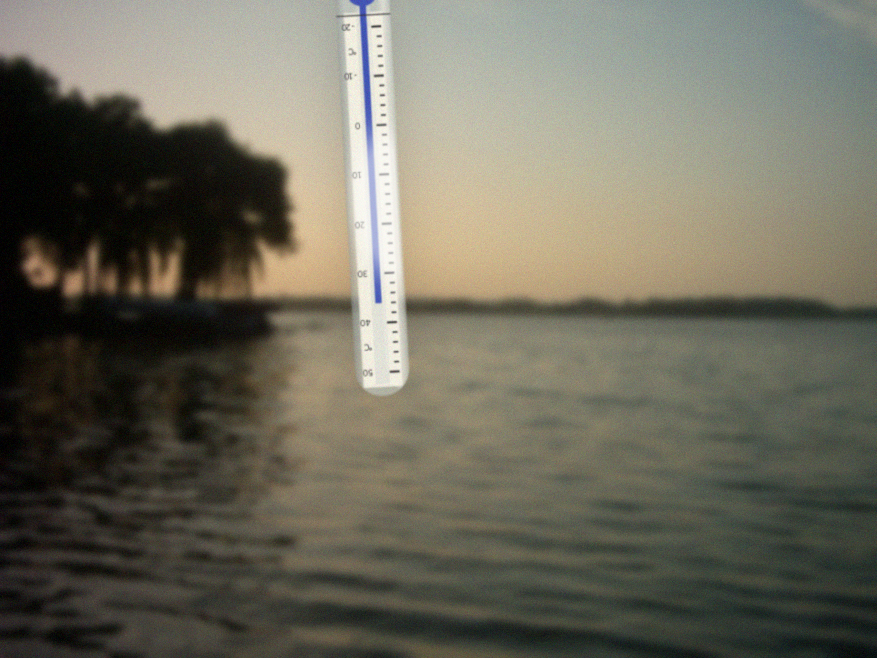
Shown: °C 36
